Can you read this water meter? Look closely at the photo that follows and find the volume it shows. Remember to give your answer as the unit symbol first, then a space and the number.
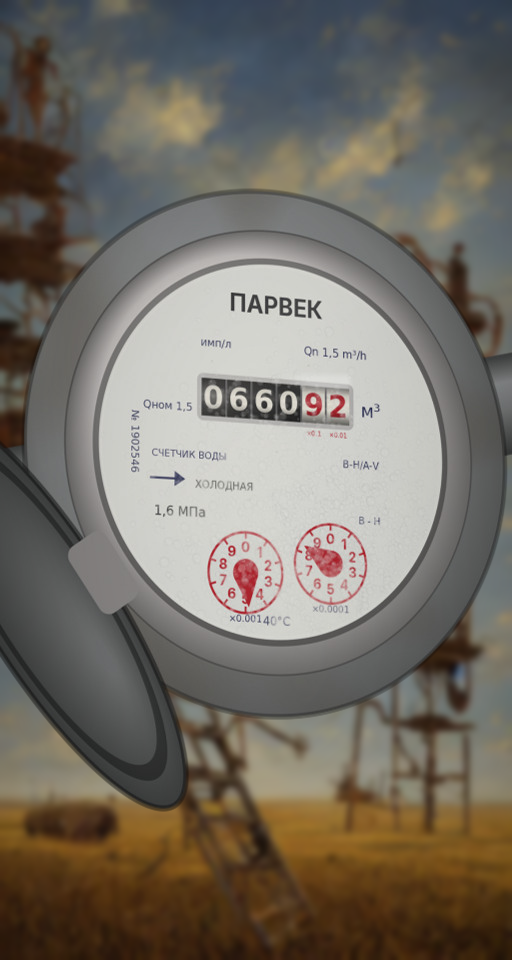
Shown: m³ 660.9248
